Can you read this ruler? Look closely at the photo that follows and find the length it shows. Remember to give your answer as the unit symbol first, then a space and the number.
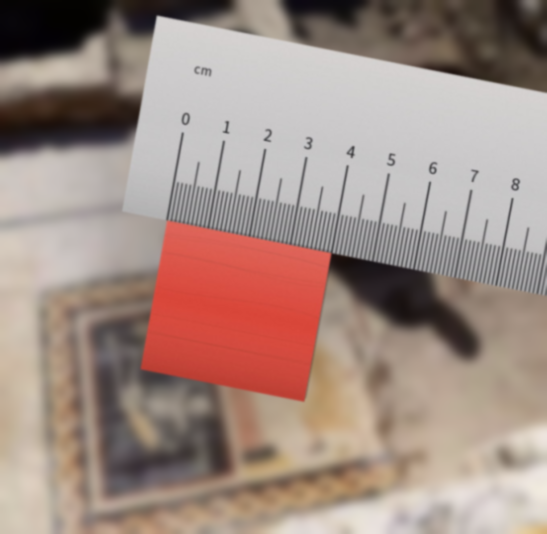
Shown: cm 4
